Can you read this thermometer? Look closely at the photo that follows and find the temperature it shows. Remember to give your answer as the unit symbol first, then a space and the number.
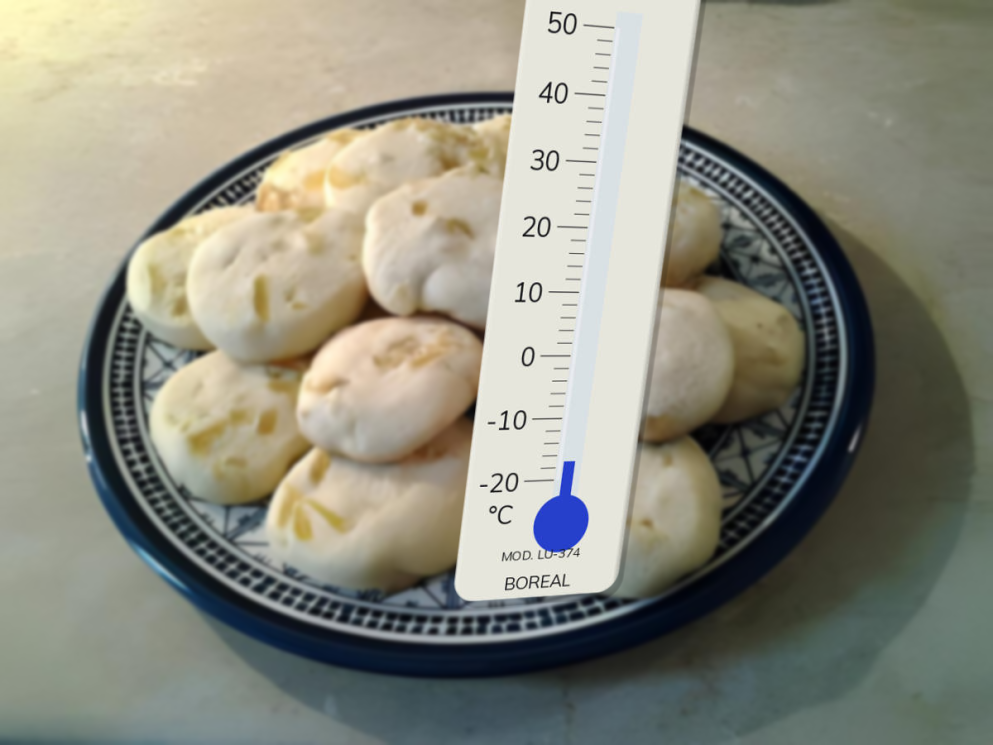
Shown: °C -17
